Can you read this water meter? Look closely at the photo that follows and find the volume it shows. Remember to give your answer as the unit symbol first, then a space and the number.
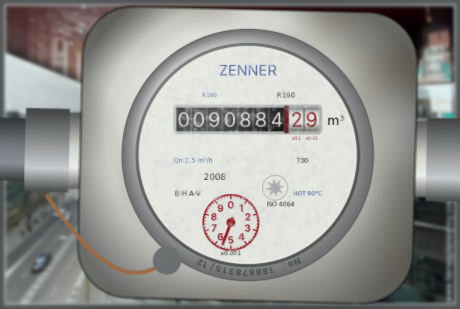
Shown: m³ 90884.295
